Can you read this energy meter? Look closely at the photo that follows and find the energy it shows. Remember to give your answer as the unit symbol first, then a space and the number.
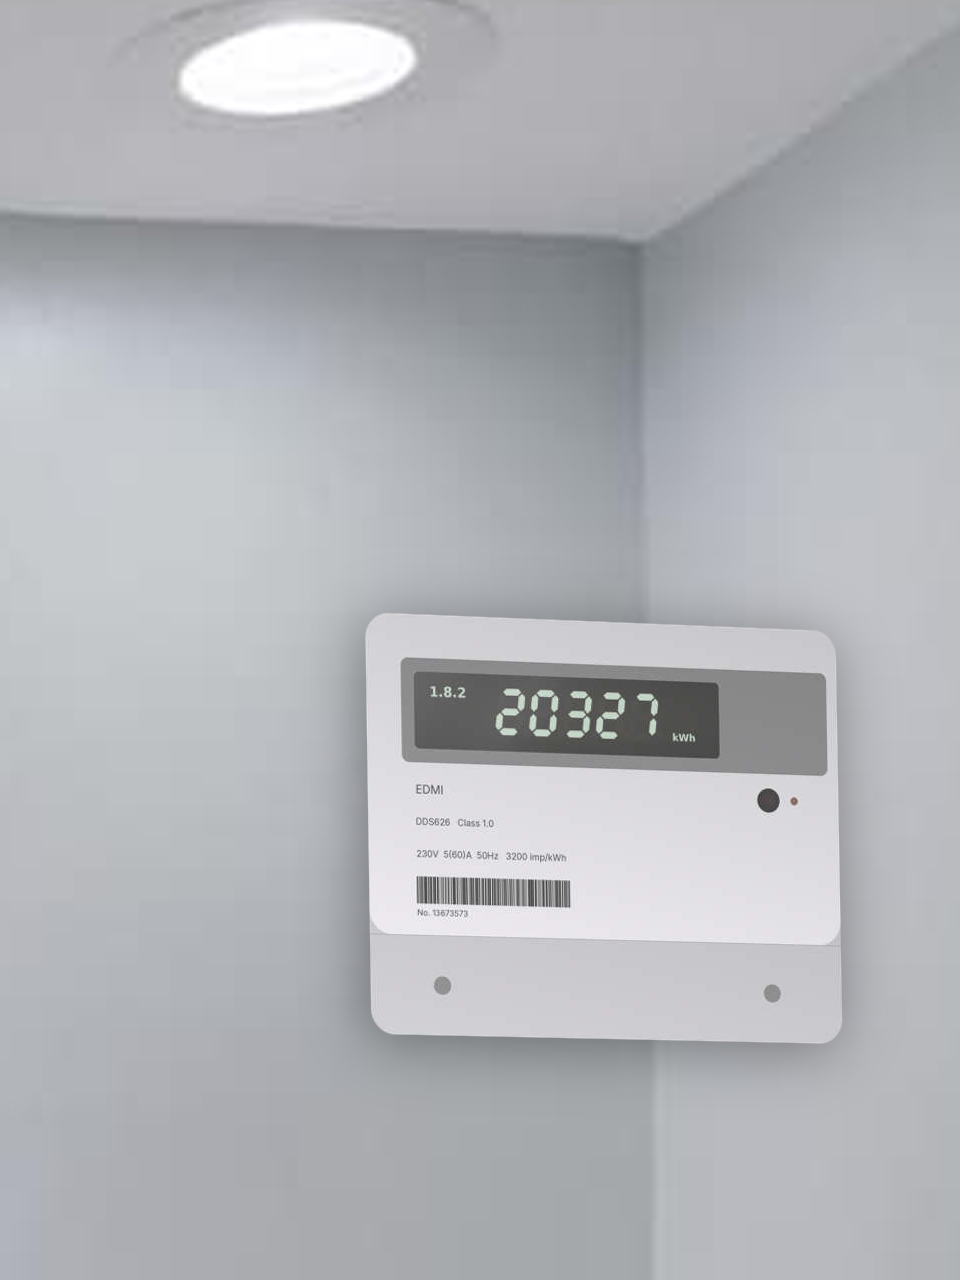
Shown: kWh 20327
